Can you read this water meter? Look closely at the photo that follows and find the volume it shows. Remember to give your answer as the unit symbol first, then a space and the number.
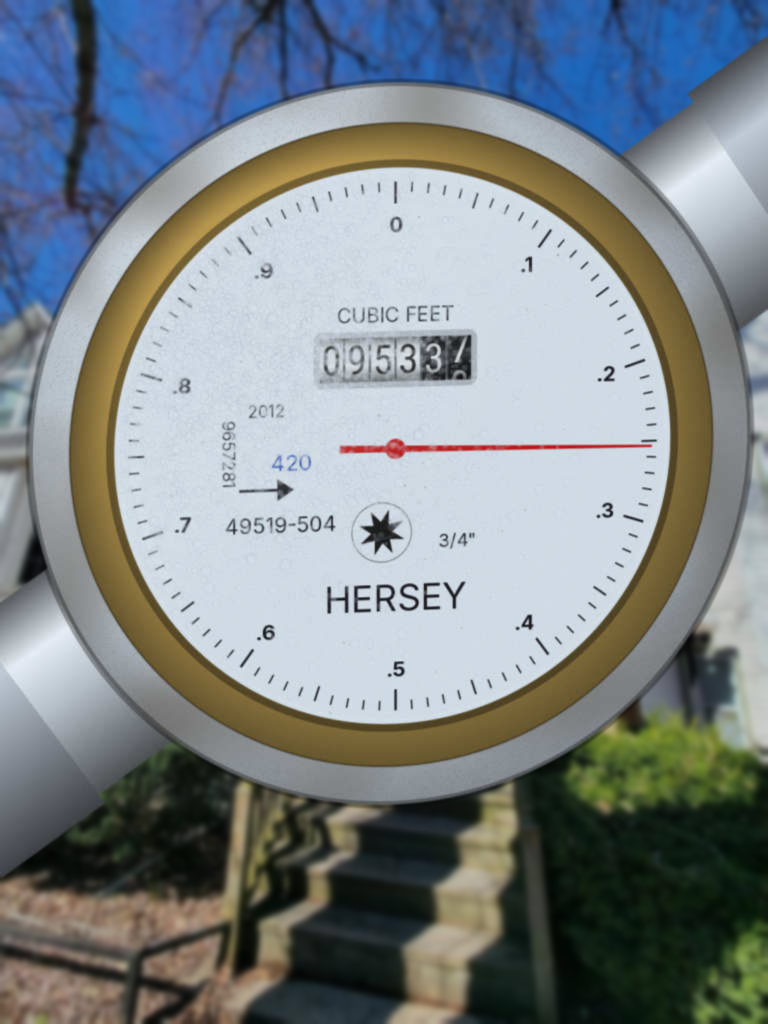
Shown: ft³ 95337.25
